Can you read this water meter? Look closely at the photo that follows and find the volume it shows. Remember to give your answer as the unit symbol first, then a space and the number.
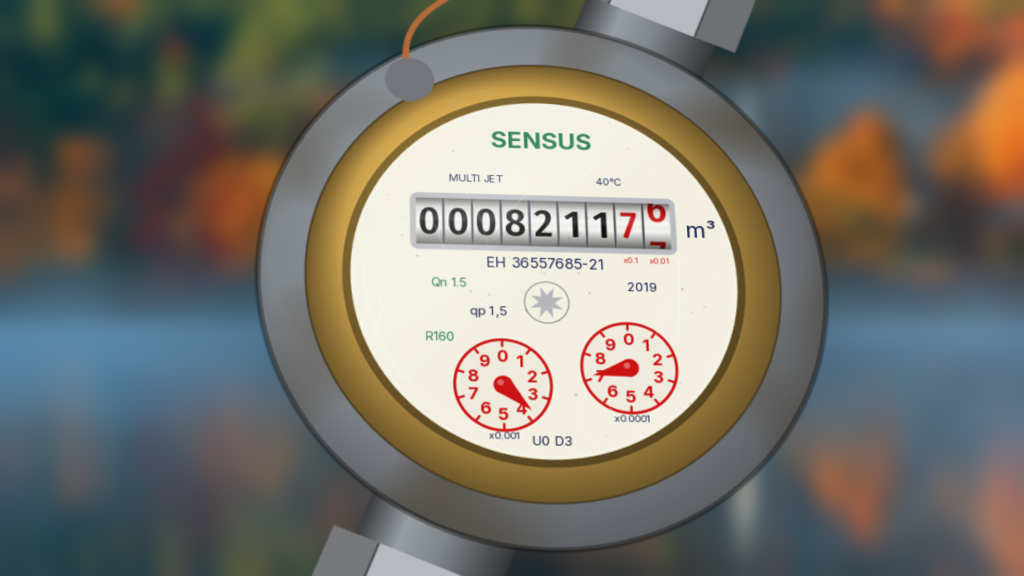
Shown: m³ 8211.7637
